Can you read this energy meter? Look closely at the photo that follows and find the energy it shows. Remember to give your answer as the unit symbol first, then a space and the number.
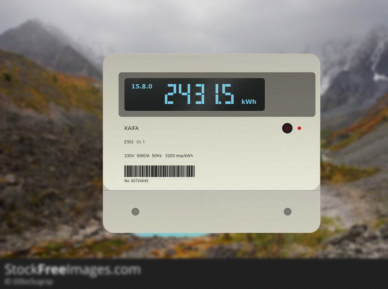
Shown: kWh 2431.5
